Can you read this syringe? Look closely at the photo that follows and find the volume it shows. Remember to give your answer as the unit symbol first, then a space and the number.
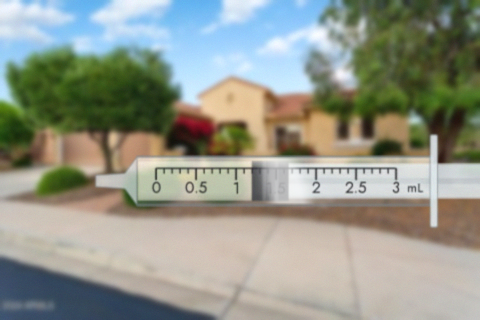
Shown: mL 1.2
